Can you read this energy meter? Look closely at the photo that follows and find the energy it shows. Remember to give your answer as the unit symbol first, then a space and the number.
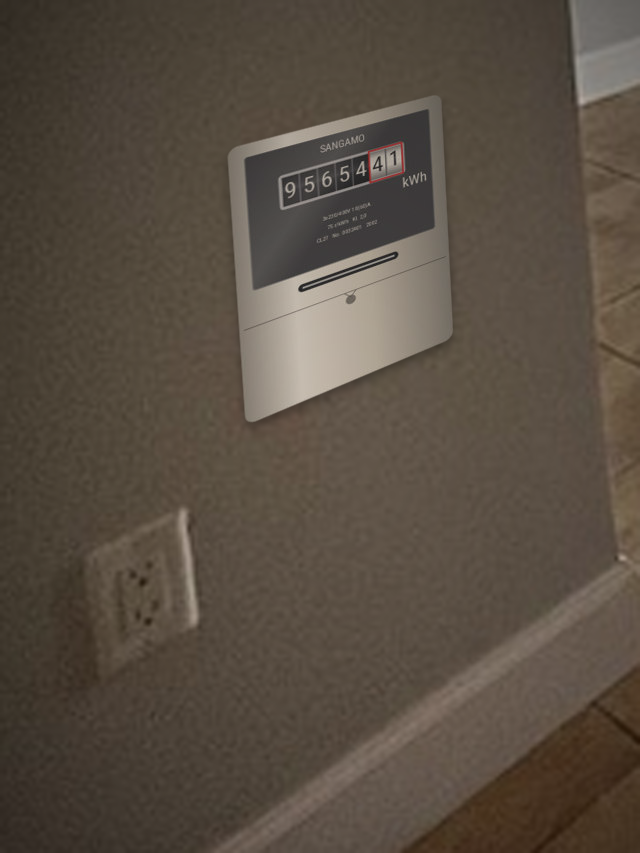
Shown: kWh 95654.41
